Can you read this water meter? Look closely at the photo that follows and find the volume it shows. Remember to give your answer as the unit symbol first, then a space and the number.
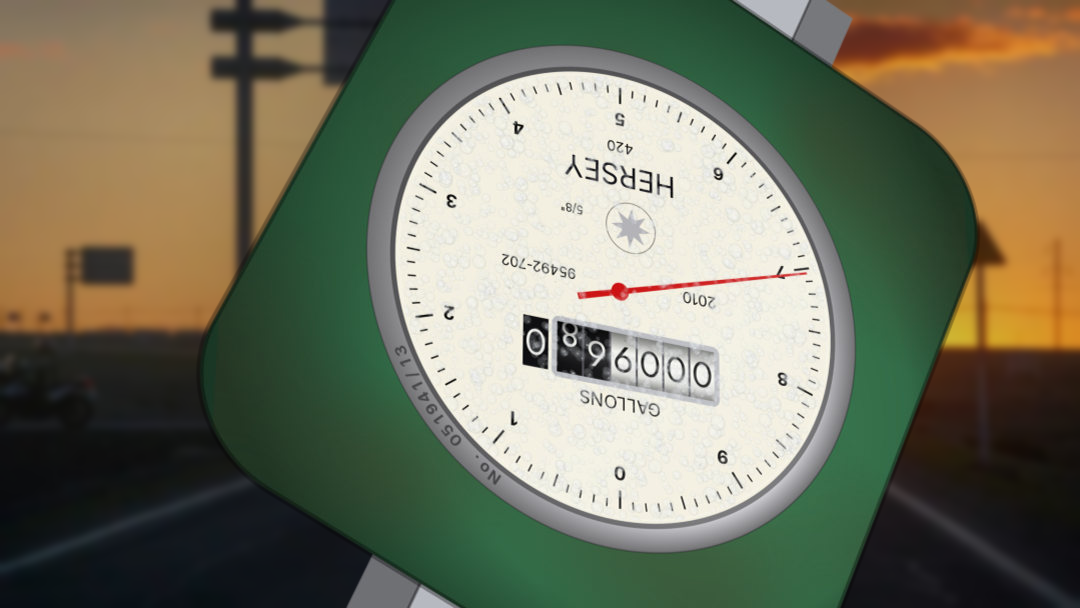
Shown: gal 9677.0
